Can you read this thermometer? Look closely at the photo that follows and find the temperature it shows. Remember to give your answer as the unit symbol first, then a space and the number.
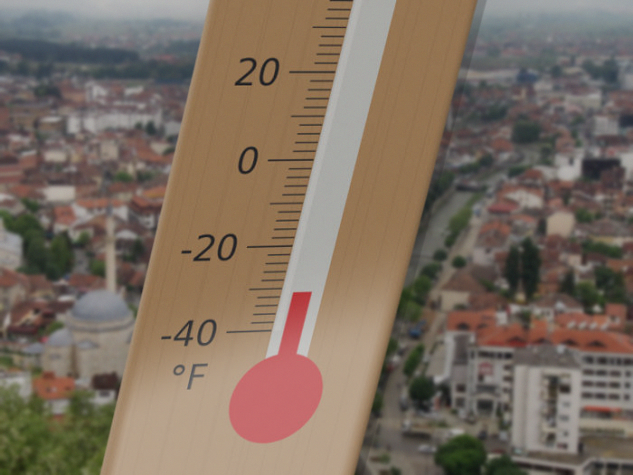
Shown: °F -31
